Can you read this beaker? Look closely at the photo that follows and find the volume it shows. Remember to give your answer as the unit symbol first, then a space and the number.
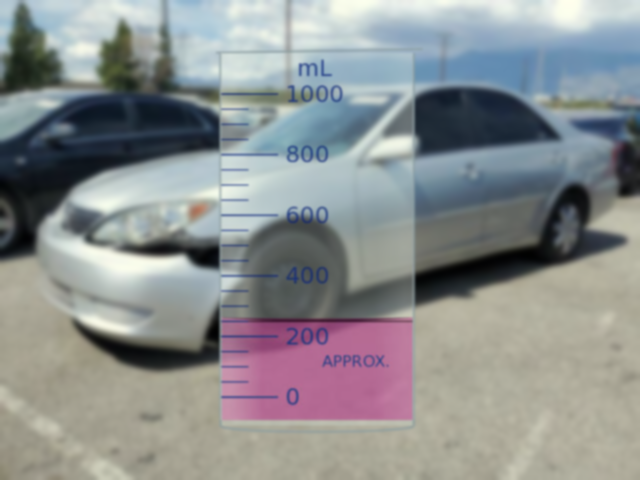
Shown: mL 250
